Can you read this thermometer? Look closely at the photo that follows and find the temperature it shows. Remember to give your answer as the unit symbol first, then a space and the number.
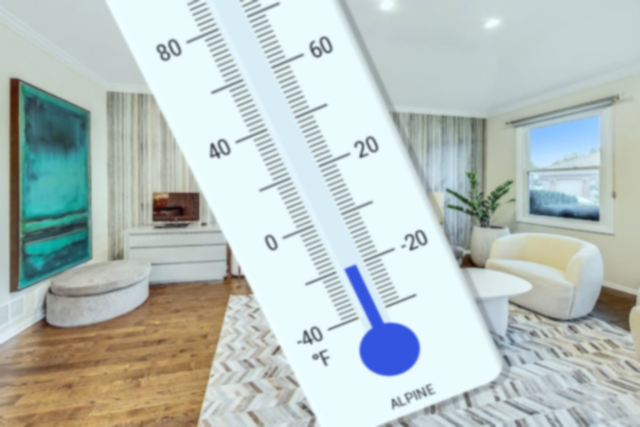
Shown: °F -20
